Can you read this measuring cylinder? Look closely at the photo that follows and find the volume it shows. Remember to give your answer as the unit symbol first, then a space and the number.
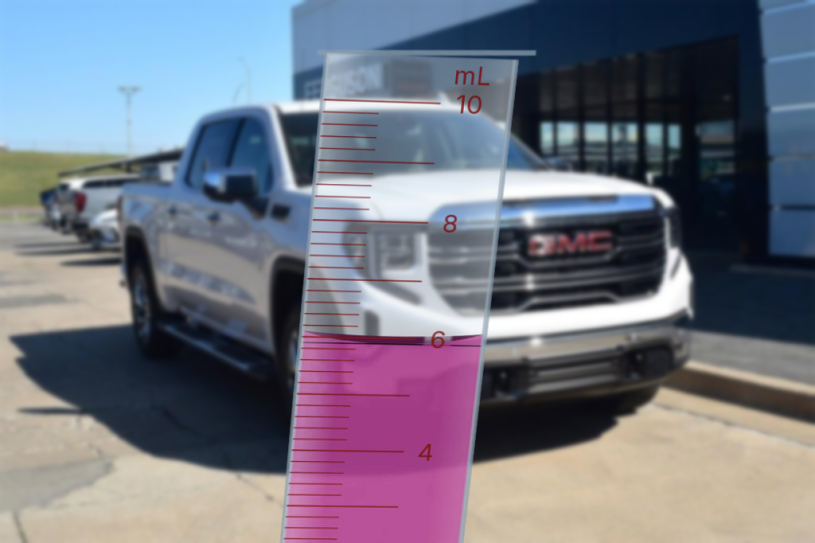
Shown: mL 5.9
